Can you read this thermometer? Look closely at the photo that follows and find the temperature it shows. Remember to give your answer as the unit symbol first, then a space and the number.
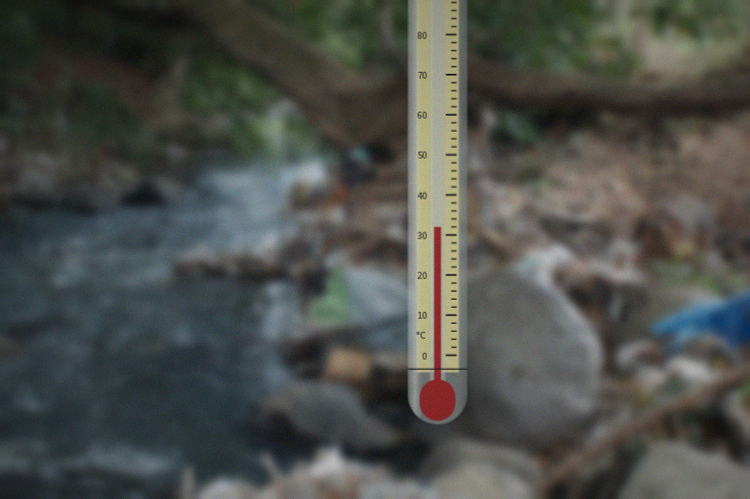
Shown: °C 32
